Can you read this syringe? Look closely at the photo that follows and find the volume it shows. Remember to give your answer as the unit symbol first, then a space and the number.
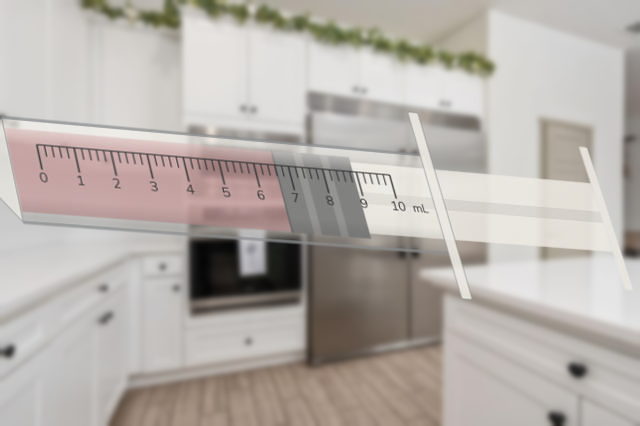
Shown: mL 6.6
